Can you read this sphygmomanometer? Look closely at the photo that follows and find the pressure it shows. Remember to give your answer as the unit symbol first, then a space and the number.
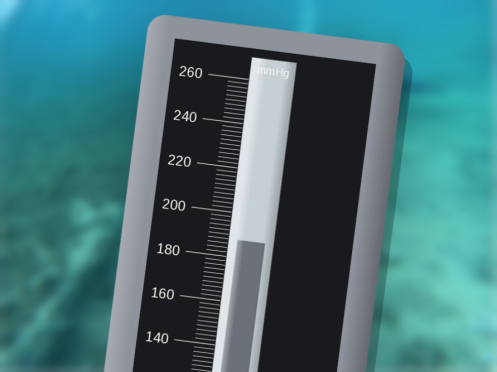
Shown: mmHg 188
